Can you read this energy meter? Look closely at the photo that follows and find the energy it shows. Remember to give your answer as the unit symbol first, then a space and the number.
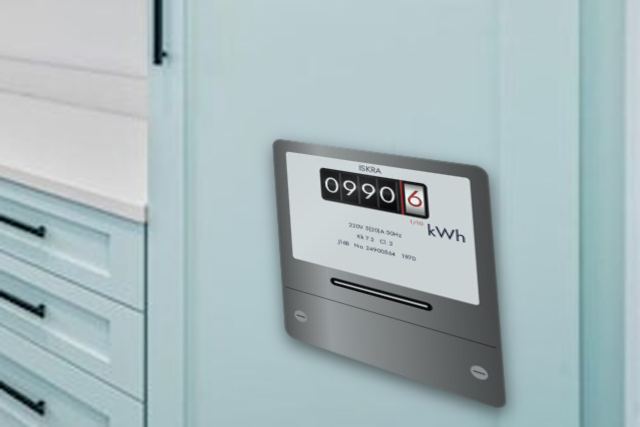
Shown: kWh 990.6
